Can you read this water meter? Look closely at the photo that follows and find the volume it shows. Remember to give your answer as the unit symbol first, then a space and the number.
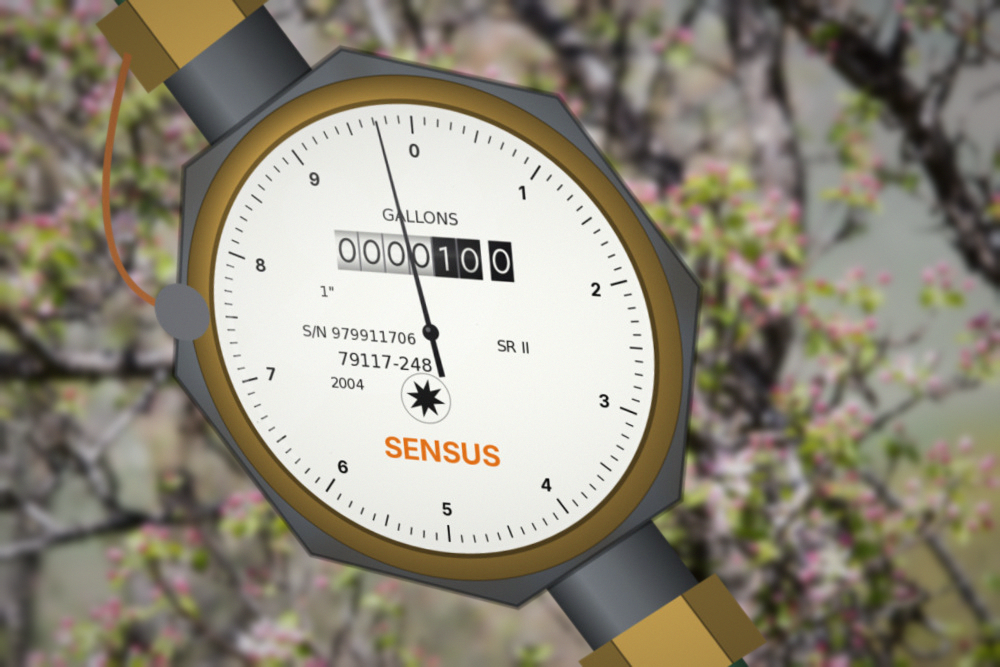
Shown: gal 99.7
